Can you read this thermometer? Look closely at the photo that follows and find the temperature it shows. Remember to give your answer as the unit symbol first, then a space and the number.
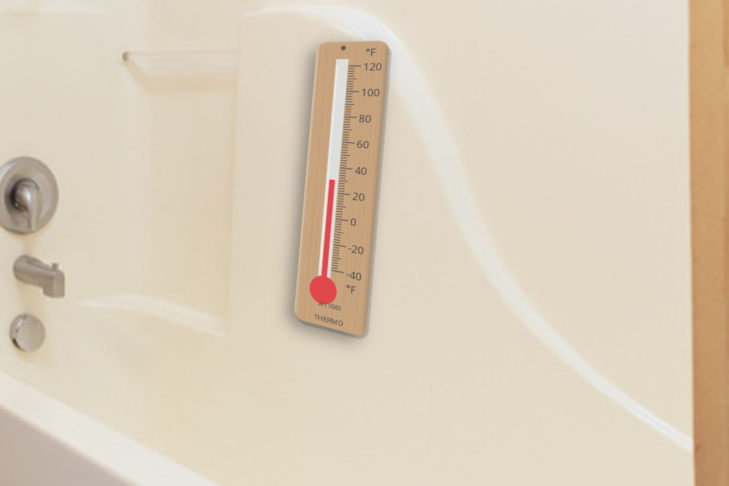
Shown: °F 30
